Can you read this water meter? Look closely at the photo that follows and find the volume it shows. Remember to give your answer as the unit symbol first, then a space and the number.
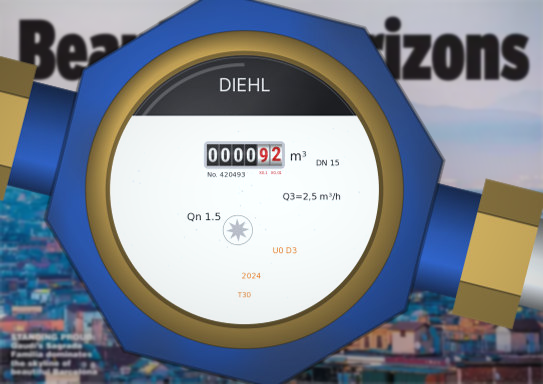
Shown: m³ 0.92
